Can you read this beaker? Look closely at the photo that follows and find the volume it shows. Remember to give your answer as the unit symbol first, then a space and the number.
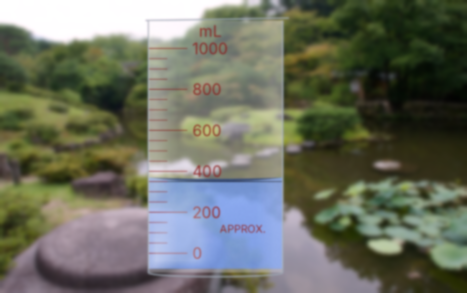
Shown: mL 350
